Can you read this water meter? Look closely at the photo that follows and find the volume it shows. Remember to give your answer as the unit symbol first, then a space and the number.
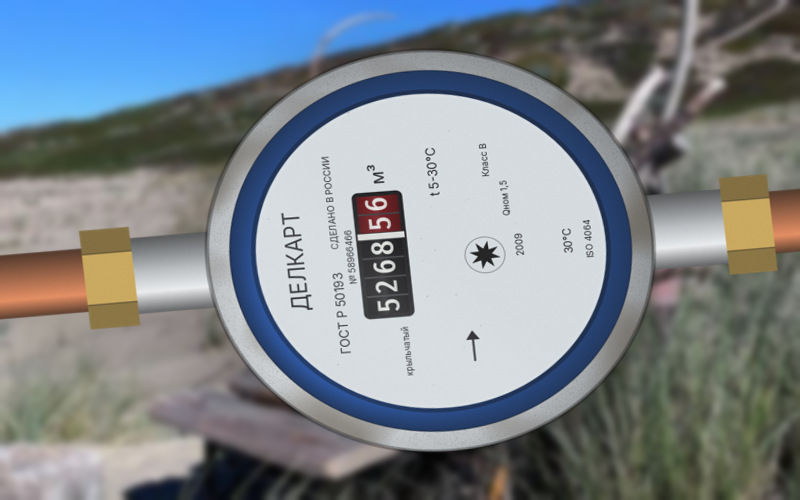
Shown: m³ 5268.56
